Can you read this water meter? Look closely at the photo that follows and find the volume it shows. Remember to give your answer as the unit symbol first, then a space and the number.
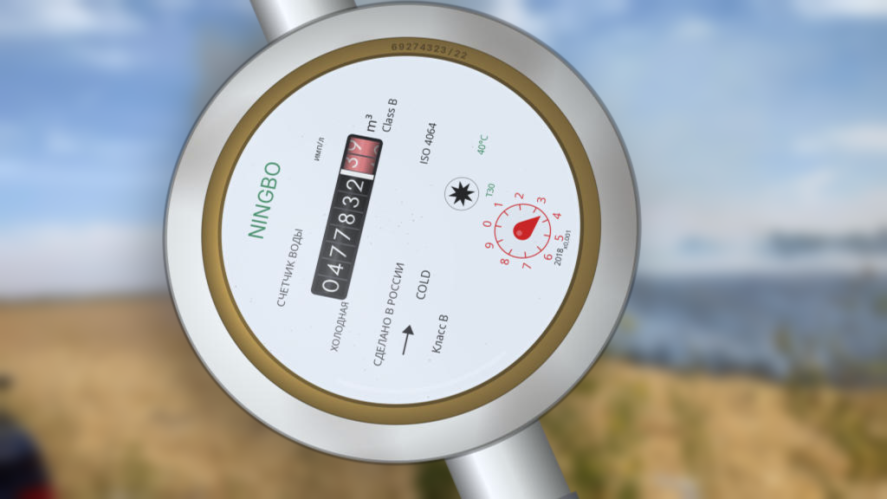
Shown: m³ 477832.393
